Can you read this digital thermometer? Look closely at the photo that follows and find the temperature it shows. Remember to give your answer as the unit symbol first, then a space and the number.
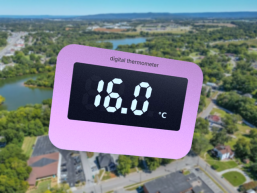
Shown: °C 16.0
